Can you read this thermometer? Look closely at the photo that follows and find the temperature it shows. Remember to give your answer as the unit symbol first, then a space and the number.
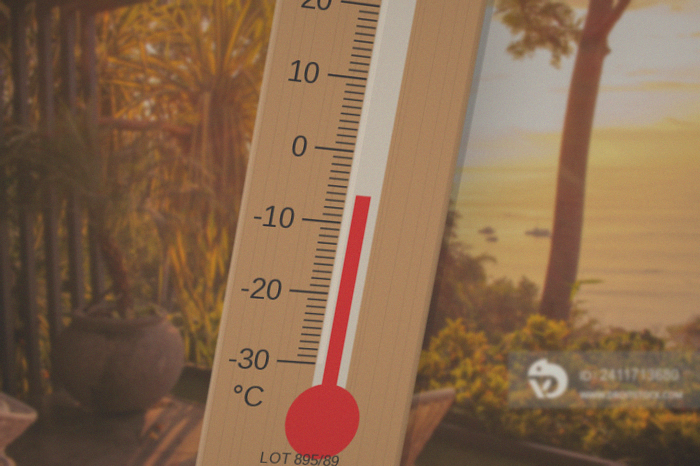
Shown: °C -6
